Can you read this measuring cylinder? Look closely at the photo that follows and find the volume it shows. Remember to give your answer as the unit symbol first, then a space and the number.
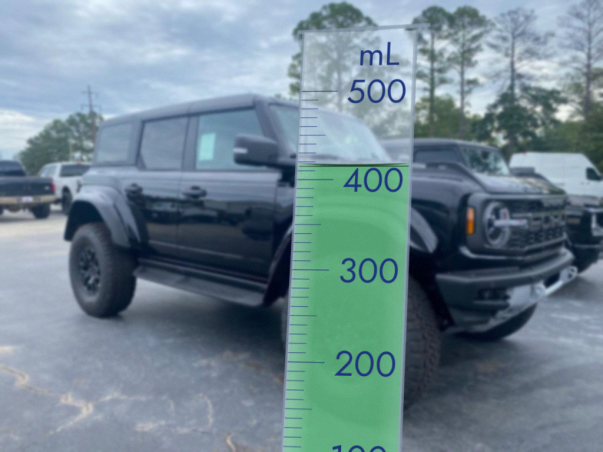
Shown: mL 415
